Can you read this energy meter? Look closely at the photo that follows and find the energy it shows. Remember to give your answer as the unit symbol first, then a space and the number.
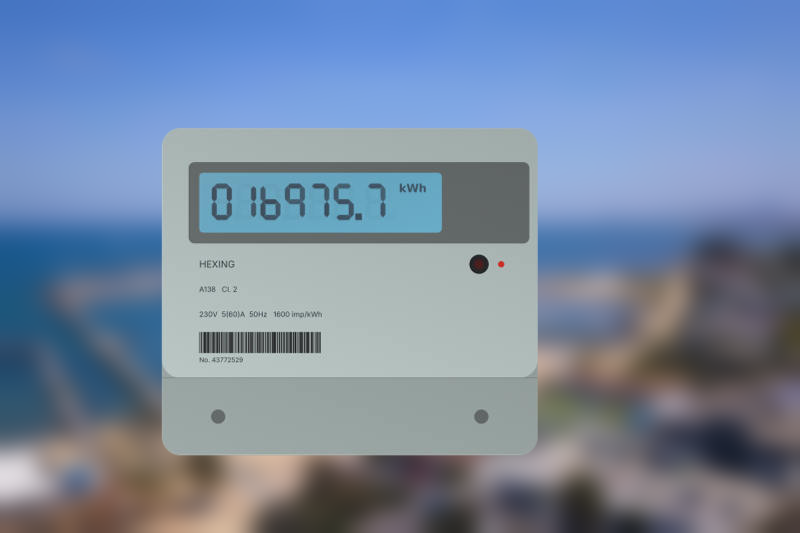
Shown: kWh 16975.7
